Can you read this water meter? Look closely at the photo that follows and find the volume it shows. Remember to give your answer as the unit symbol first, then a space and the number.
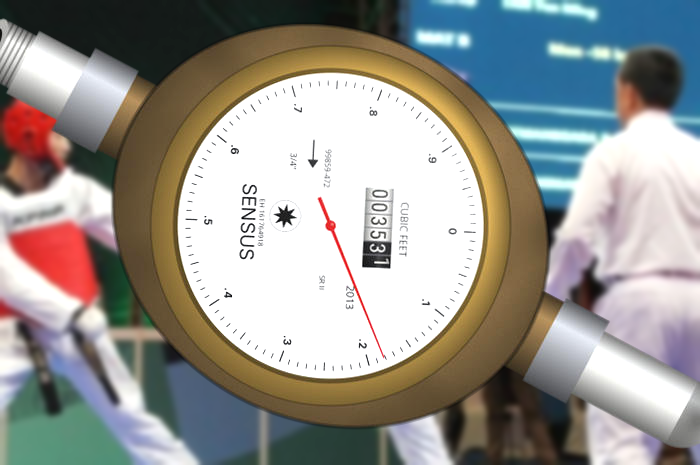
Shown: ft³ 3531.18
